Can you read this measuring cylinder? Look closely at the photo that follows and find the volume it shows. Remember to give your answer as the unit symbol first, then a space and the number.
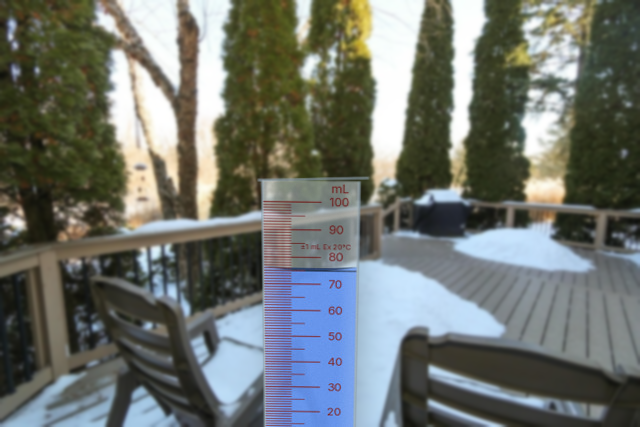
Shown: mL 75
